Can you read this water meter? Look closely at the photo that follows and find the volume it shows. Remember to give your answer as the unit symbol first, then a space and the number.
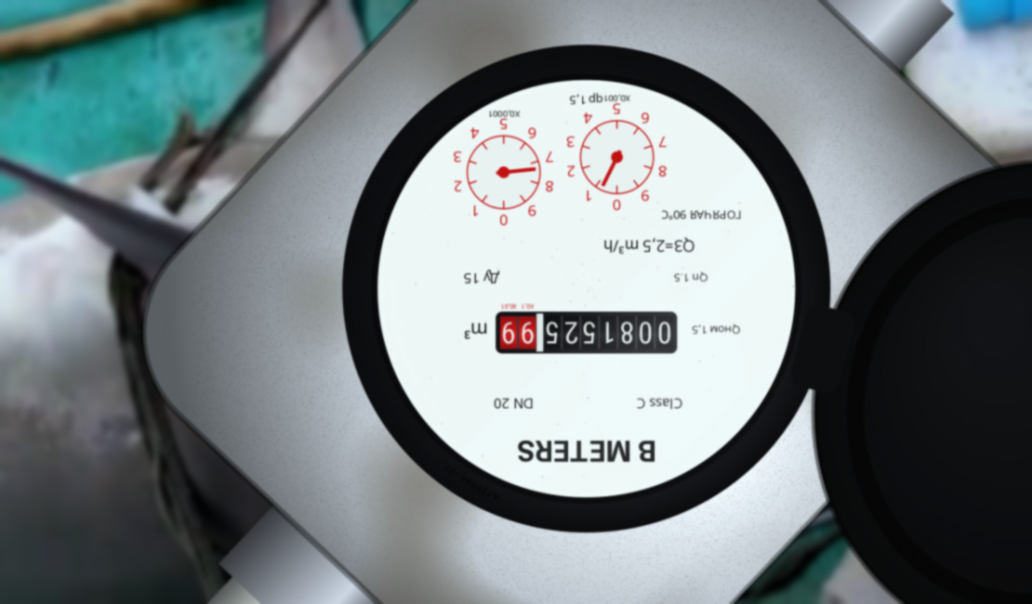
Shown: m³ 81525.9907
